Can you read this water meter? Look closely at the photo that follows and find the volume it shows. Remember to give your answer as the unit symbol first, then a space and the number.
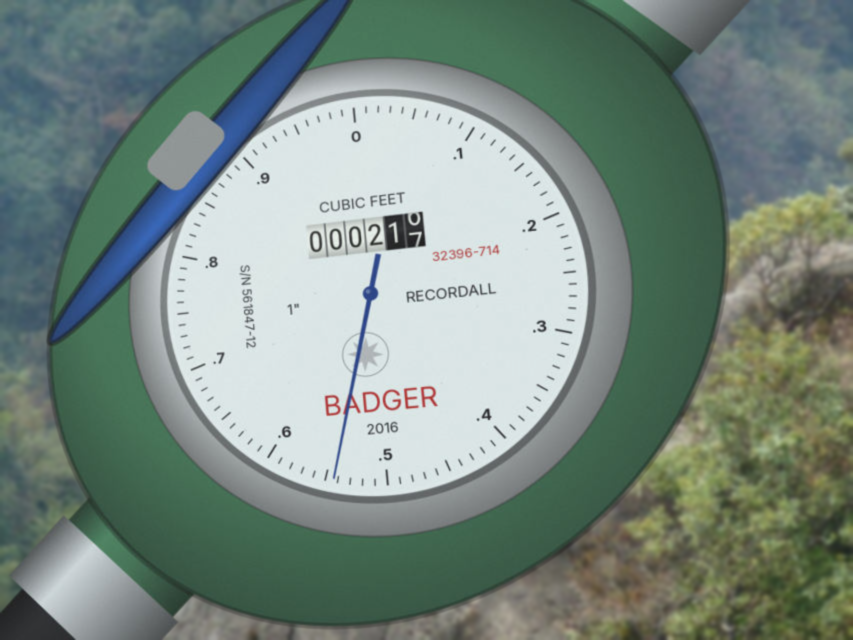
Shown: ft³ 216.54
